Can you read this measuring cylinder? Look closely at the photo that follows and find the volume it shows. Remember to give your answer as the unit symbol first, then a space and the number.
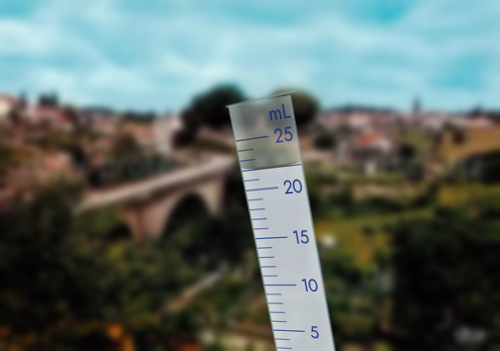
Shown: mL 22
